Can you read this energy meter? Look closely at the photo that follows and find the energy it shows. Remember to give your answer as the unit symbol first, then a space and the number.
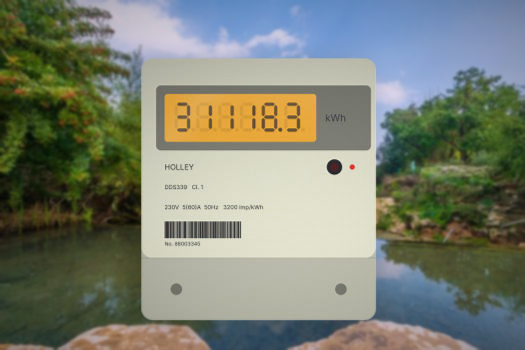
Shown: kWh 31118.3
